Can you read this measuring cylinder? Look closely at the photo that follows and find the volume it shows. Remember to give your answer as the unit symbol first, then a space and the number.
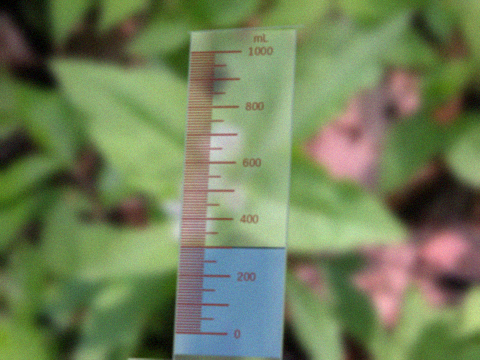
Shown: mL 300
